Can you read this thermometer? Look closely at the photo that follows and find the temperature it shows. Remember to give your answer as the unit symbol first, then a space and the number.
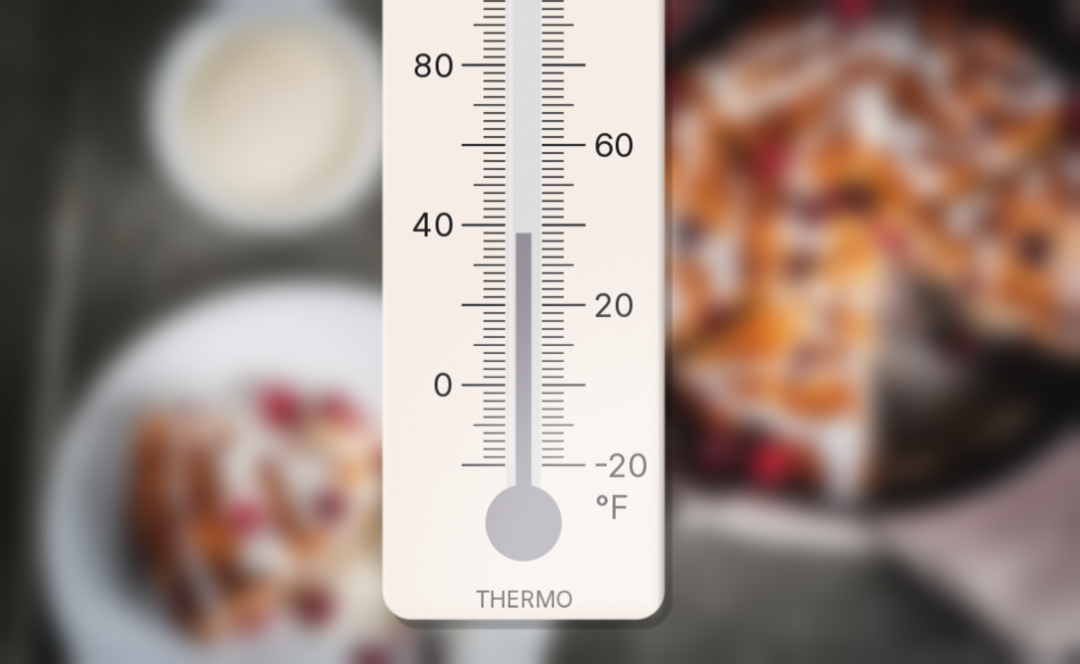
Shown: °F 38
